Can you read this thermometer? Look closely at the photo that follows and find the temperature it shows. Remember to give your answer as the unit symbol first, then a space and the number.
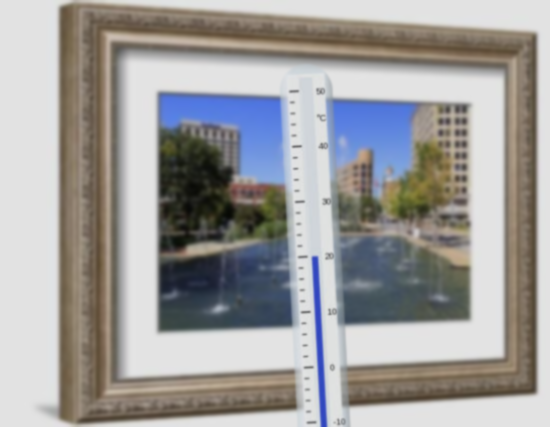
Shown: °C 20
